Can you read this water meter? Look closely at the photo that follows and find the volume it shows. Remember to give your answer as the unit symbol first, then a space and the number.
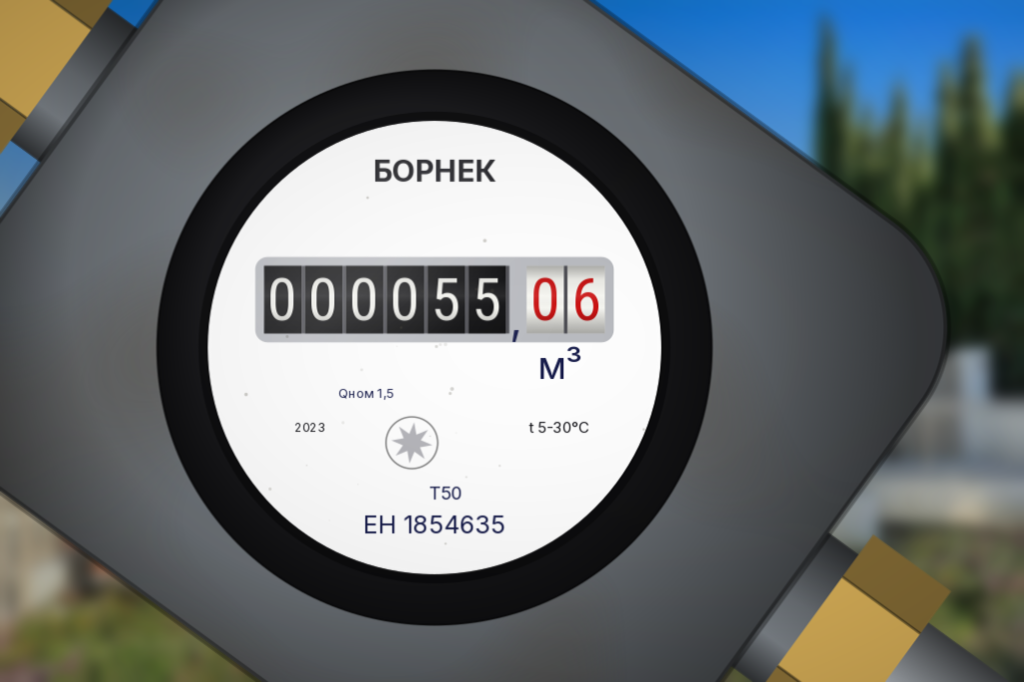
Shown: m³ 55.06
